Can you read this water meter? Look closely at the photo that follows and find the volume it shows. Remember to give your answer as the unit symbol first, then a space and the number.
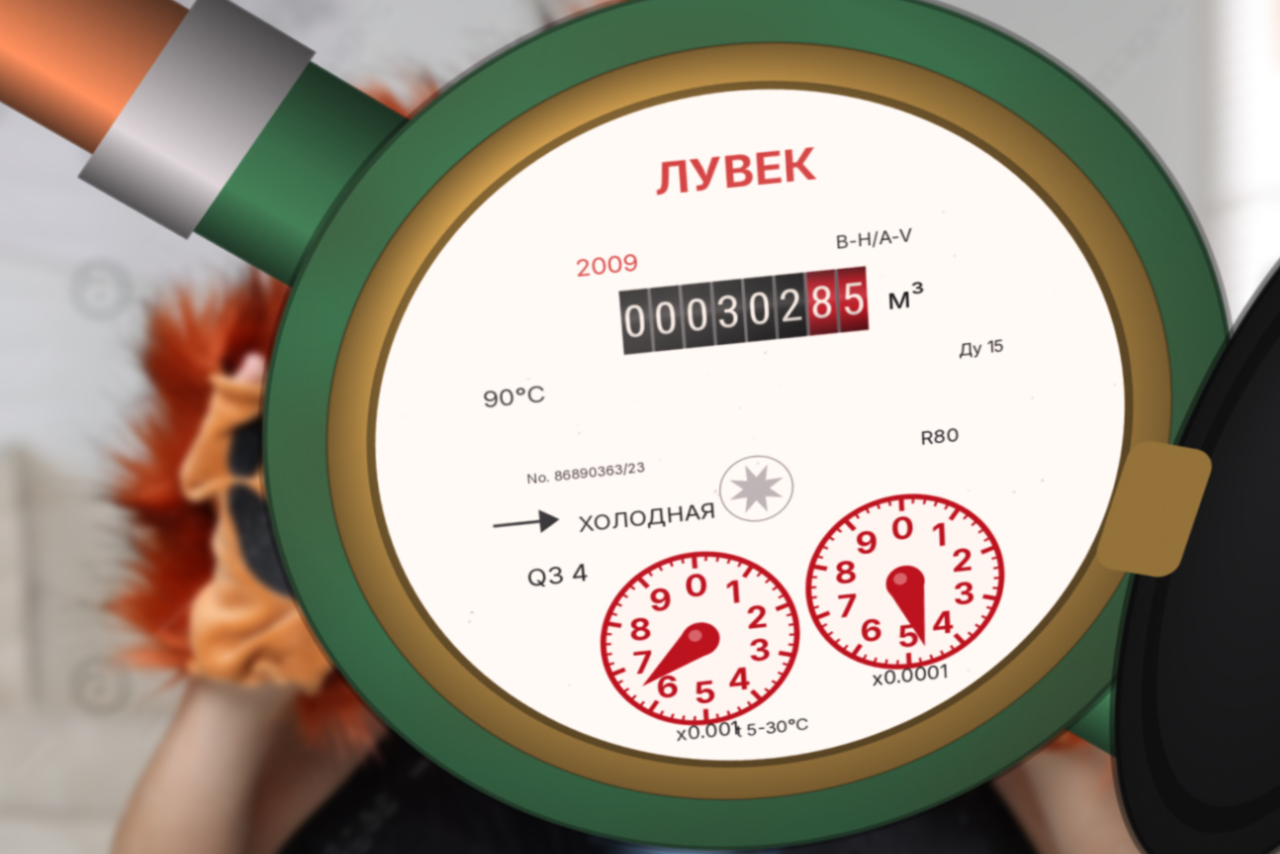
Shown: m³ 302.8564
